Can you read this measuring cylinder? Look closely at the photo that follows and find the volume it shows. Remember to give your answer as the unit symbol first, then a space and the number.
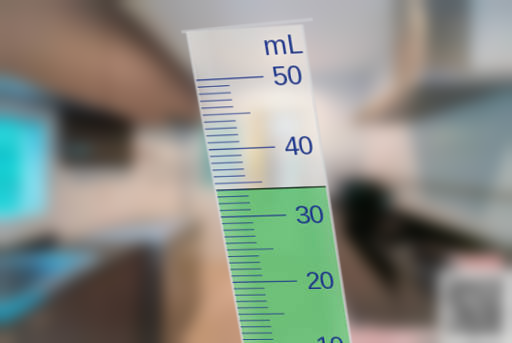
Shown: mL 34
